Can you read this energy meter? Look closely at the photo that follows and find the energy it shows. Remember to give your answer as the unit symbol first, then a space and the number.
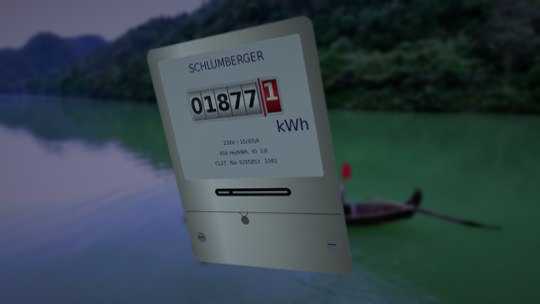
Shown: kWh 1877.1
